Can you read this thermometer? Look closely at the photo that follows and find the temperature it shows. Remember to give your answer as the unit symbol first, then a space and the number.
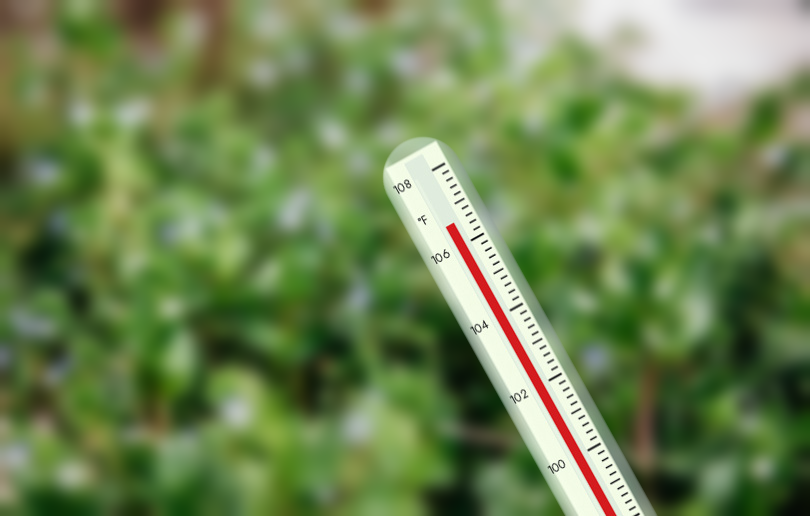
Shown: °F 106.6
